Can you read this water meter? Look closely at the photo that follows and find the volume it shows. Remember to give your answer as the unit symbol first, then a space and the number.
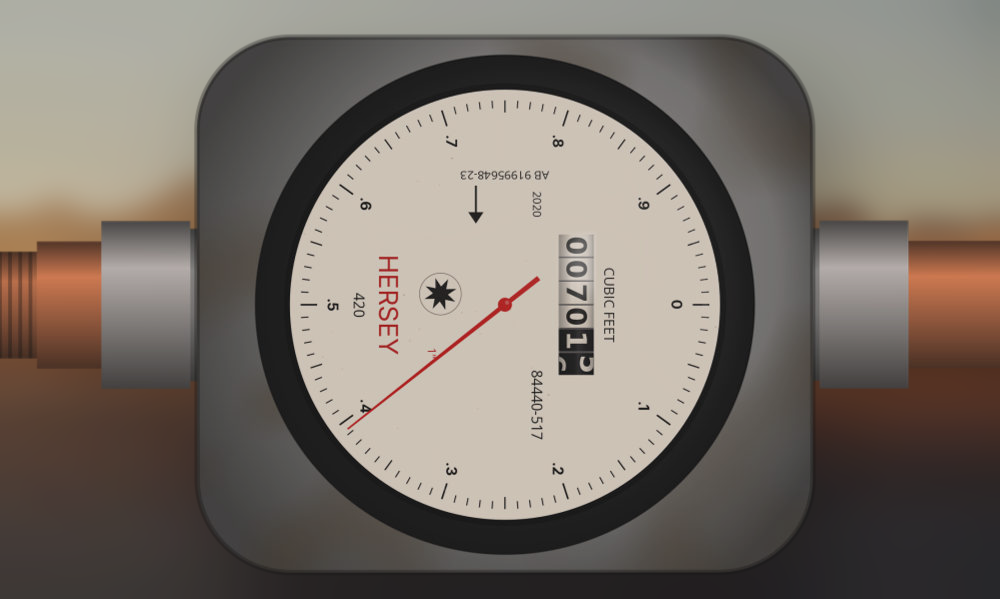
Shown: ft³ 7015.39
